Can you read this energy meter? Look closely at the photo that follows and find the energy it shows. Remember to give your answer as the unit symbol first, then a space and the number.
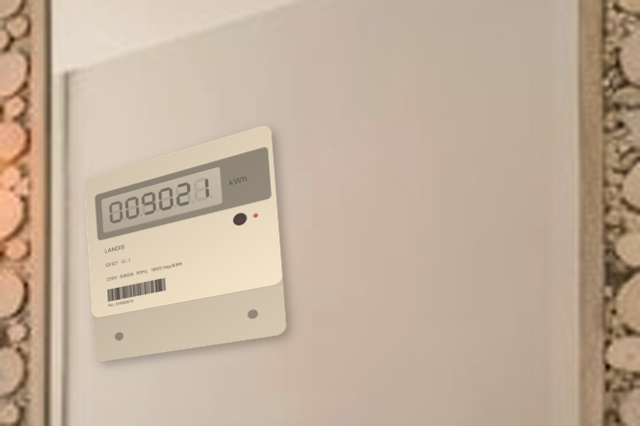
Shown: kWh 9021
